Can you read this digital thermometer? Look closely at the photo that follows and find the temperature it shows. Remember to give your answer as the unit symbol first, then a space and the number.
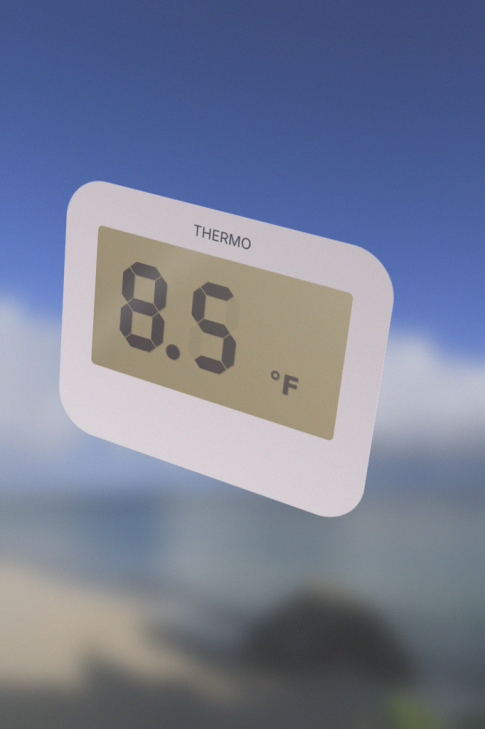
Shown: °F 8.5
